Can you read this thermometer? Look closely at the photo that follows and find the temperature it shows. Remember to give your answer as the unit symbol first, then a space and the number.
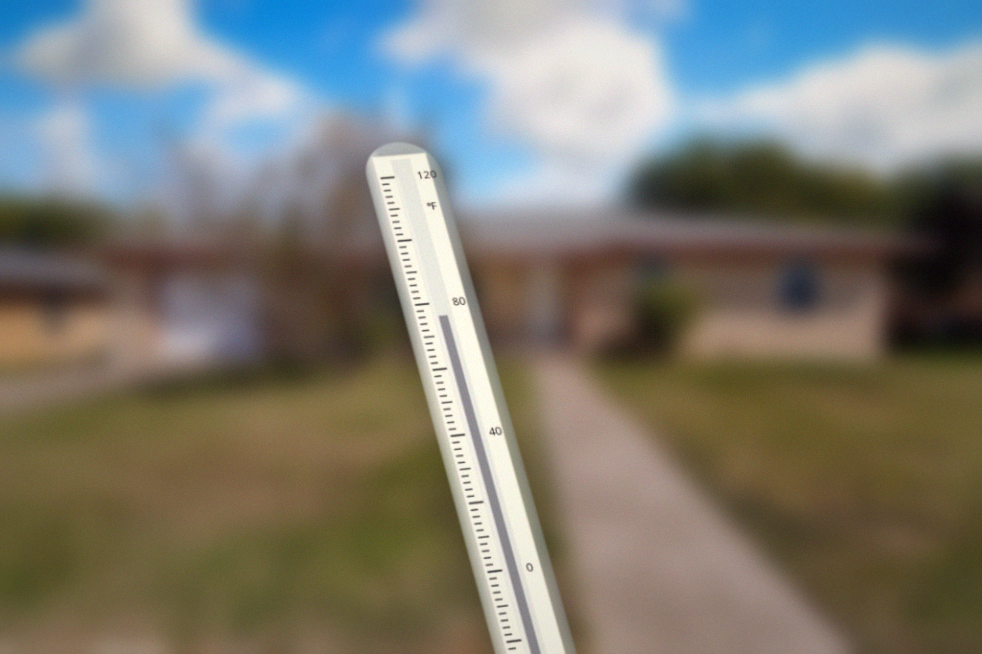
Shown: °F 76
